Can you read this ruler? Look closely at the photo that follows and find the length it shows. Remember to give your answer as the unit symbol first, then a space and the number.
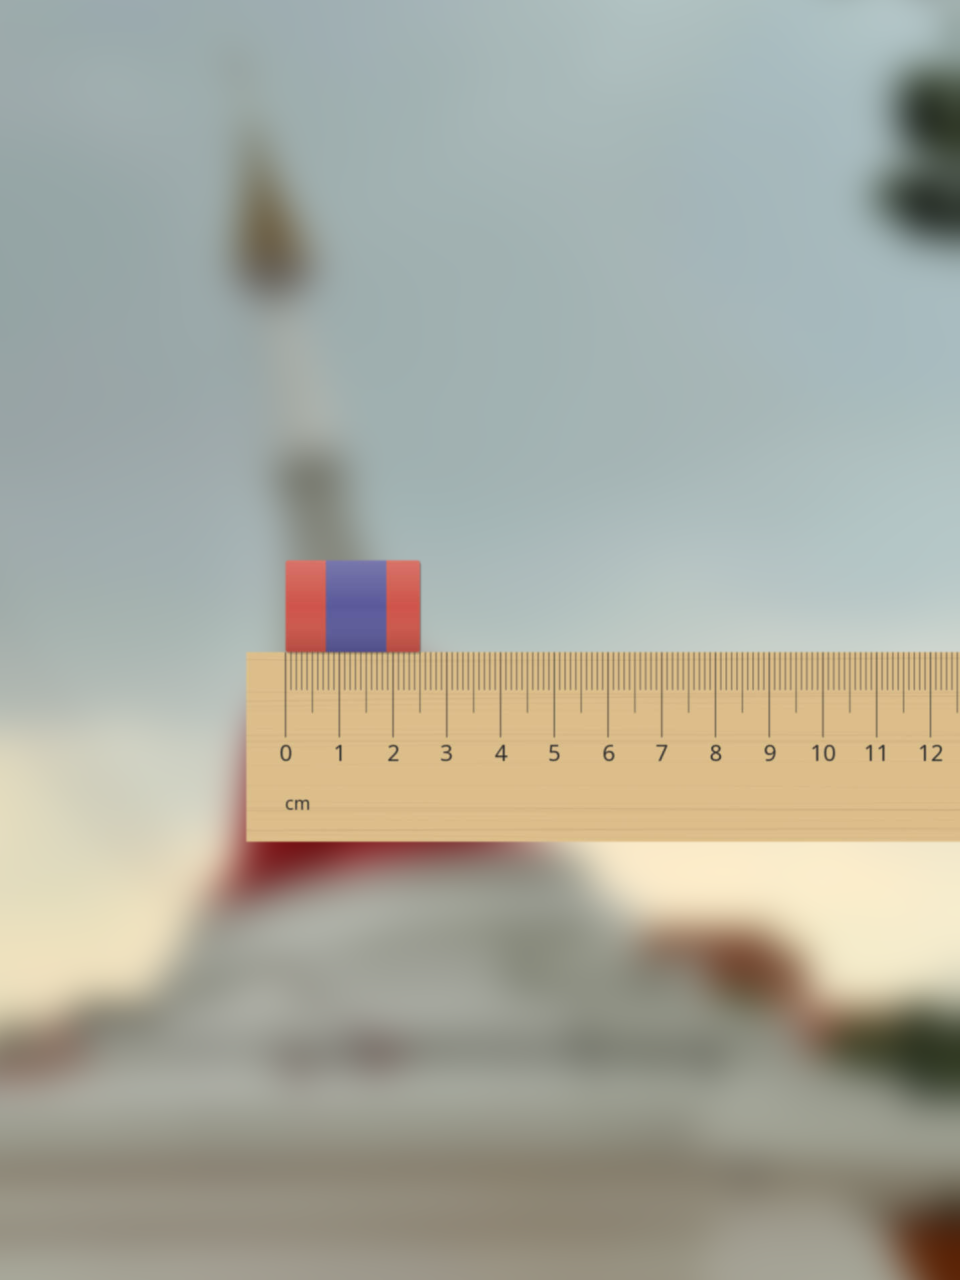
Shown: cm 2.5
